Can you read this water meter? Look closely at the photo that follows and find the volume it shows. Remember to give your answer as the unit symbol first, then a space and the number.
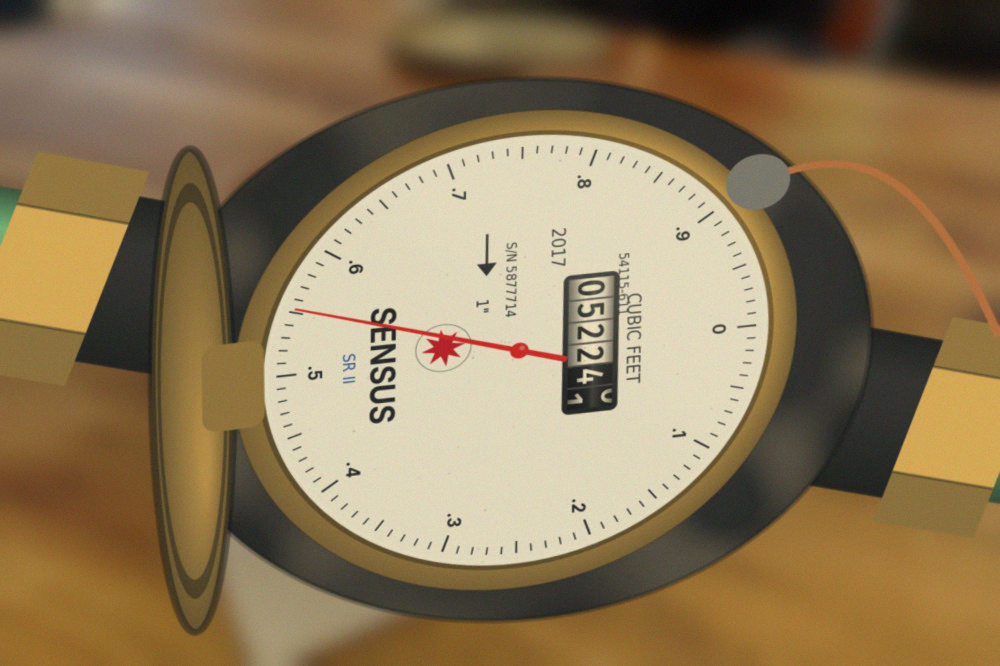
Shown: ft³ 52240.55
